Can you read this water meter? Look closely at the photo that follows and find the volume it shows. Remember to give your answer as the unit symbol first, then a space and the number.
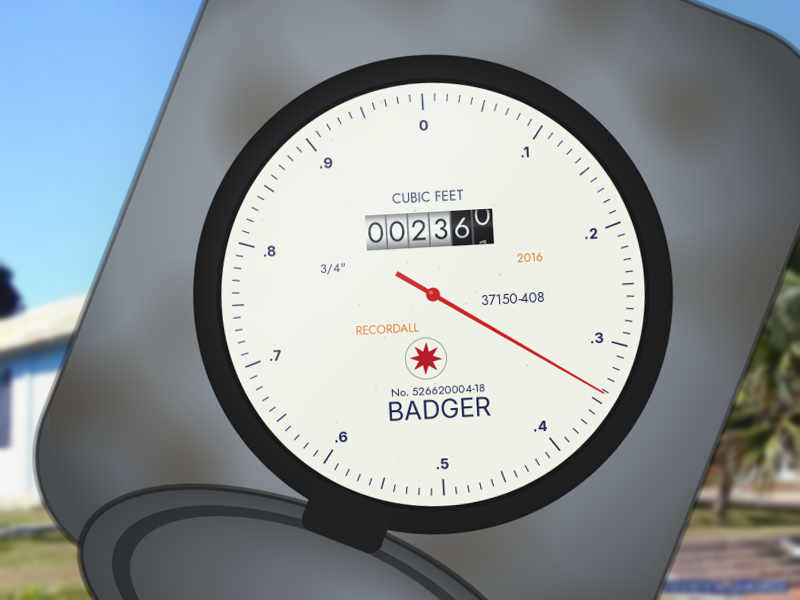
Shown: ft³ 2360.34
